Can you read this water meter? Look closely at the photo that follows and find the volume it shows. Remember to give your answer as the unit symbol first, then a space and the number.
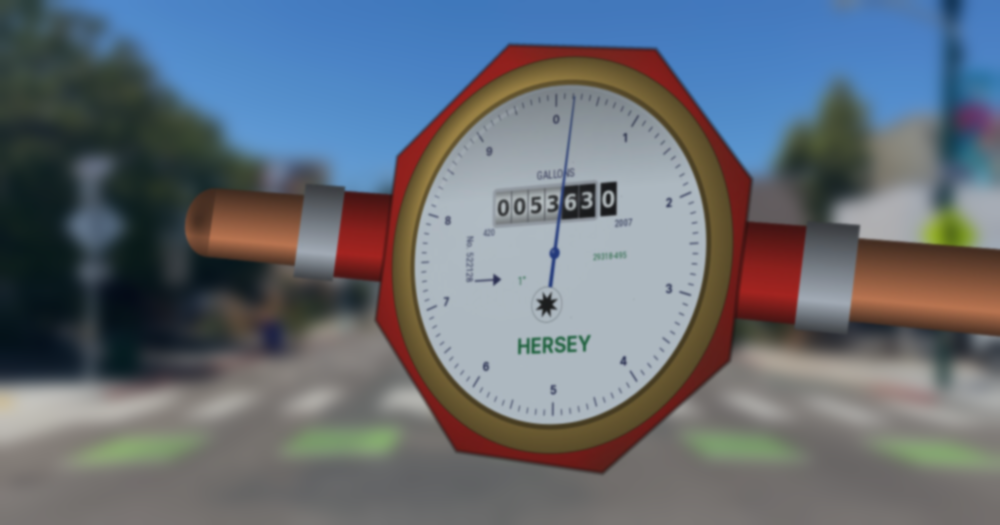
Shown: gal 53630.2
